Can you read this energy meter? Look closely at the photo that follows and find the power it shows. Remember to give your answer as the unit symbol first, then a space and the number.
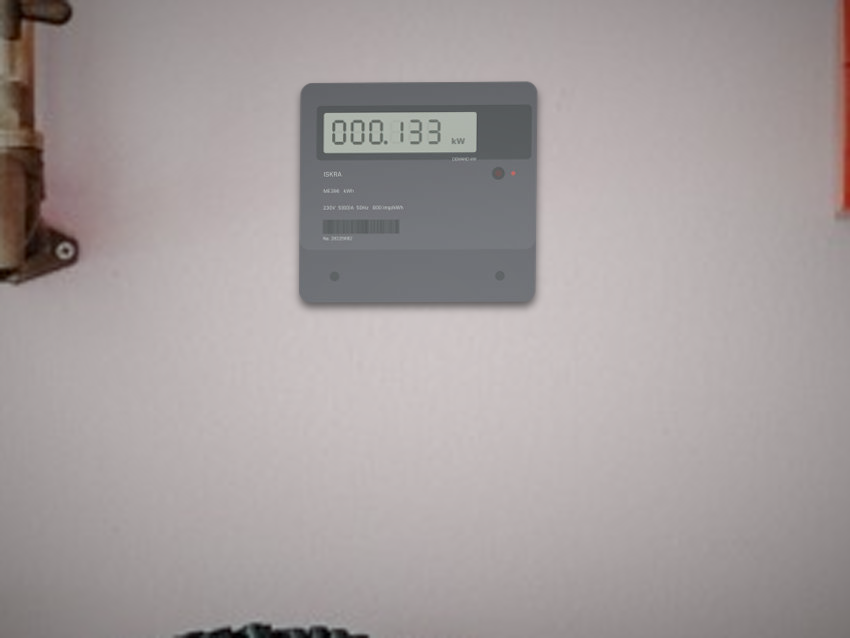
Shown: kW 0.133
